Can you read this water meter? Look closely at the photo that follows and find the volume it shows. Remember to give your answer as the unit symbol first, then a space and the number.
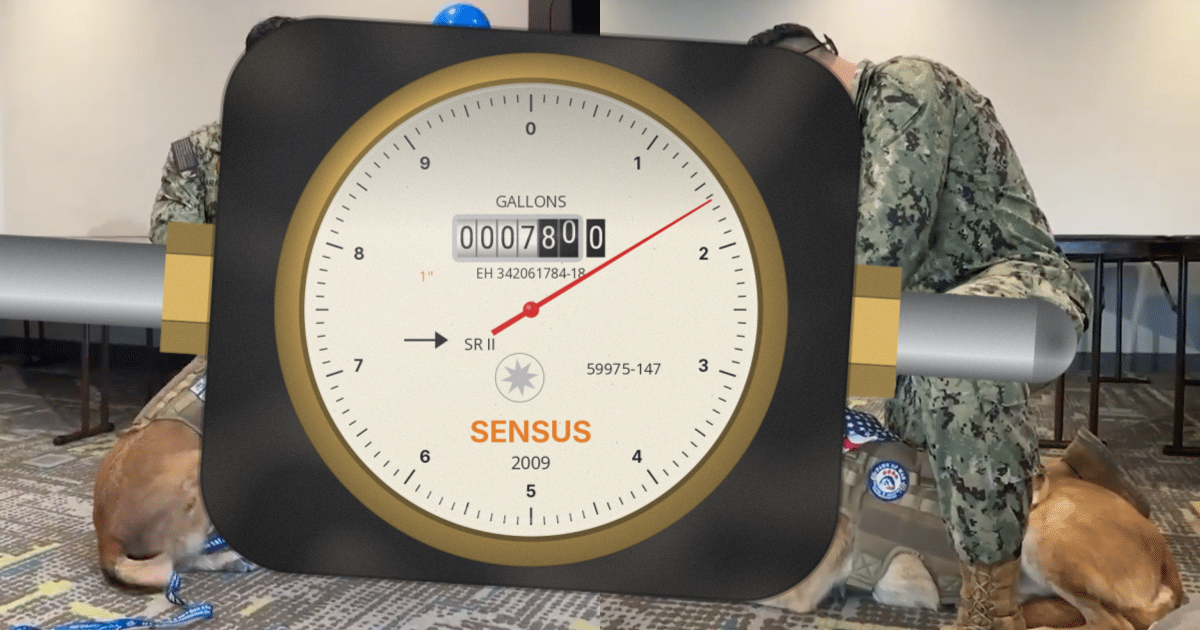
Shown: gal 7801.6
